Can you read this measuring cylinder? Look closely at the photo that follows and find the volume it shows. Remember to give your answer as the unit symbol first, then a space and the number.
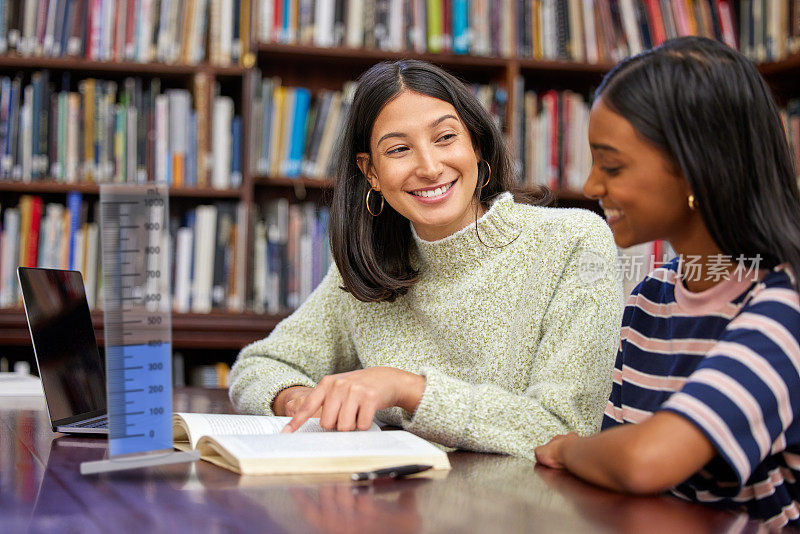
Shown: mL 400
